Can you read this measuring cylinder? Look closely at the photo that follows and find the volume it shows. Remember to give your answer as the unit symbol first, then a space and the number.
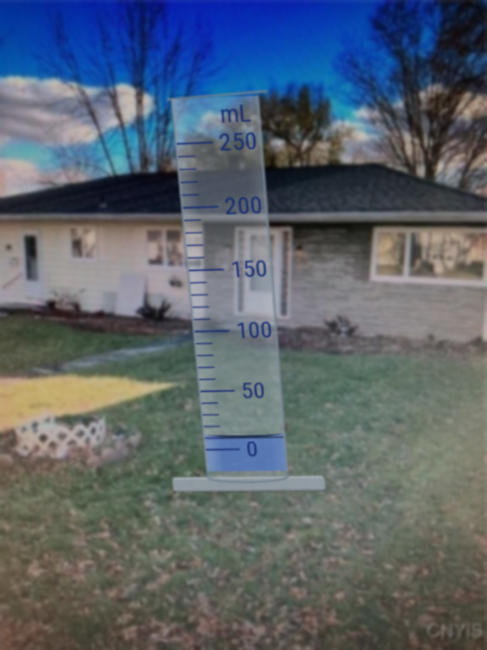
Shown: mL 10
